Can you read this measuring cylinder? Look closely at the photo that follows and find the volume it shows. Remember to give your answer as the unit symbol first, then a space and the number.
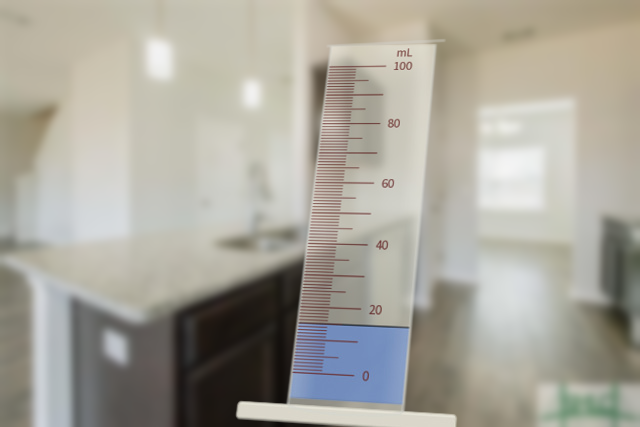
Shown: mL 15
